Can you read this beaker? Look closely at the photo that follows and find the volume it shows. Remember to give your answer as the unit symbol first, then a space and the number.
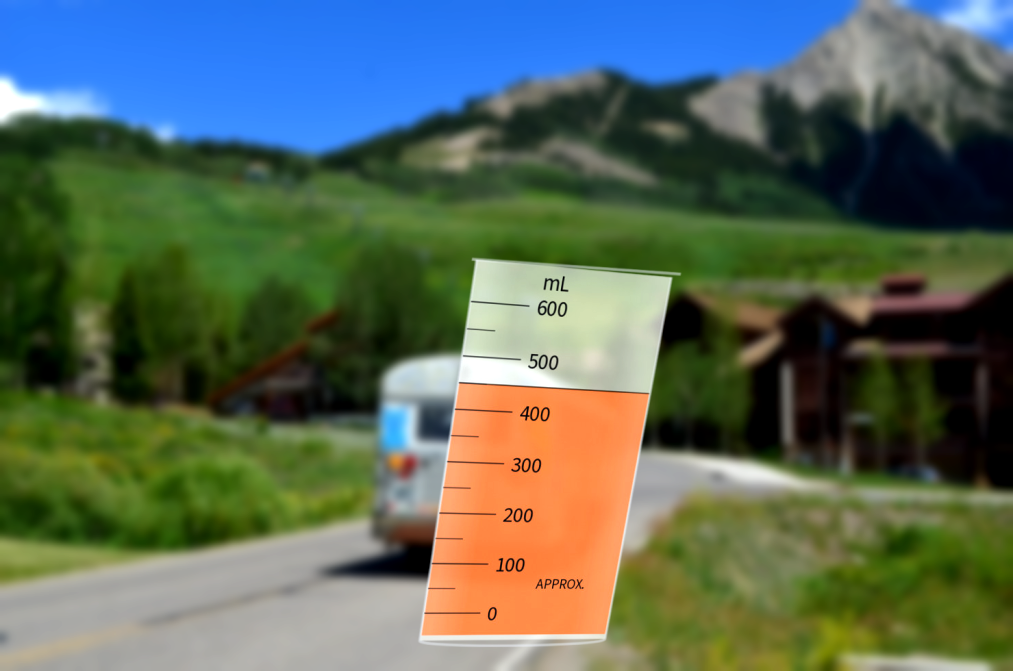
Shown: mL 450
